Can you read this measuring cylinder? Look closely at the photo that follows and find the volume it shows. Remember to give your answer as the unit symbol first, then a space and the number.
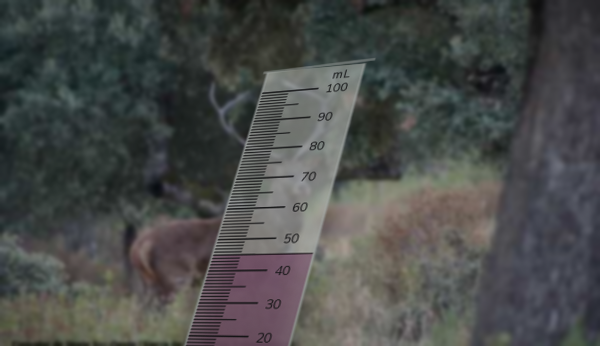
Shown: mL 45
